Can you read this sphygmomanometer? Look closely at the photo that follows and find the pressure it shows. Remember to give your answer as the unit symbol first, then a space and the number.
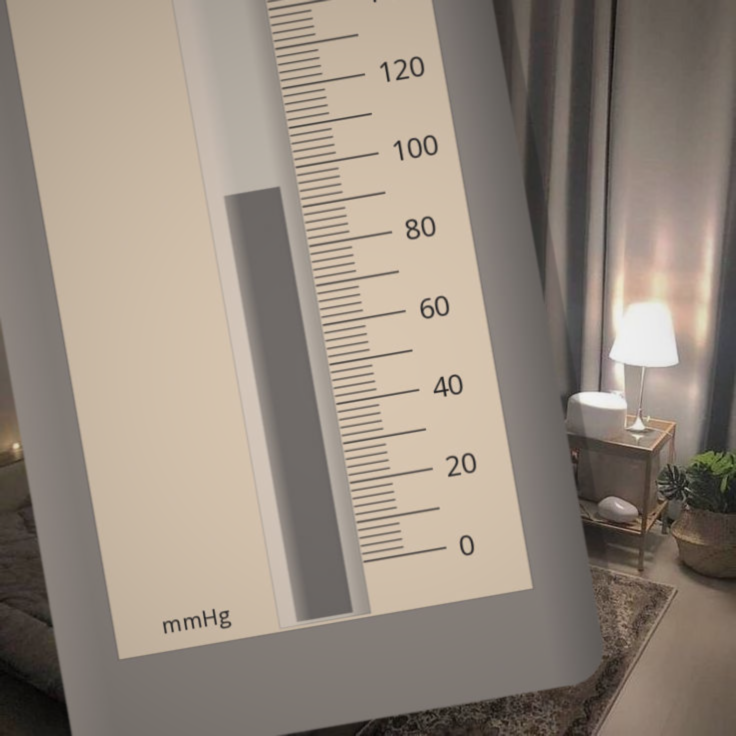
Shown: mmHg 96
